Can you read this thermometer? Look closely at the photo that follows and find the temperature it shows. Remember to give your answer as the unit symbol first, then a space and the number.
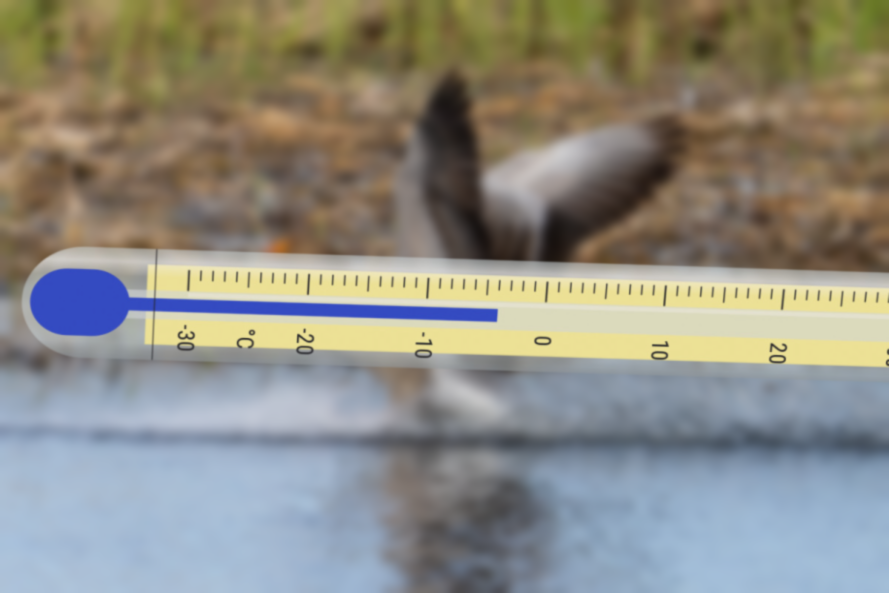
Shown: °C -4
